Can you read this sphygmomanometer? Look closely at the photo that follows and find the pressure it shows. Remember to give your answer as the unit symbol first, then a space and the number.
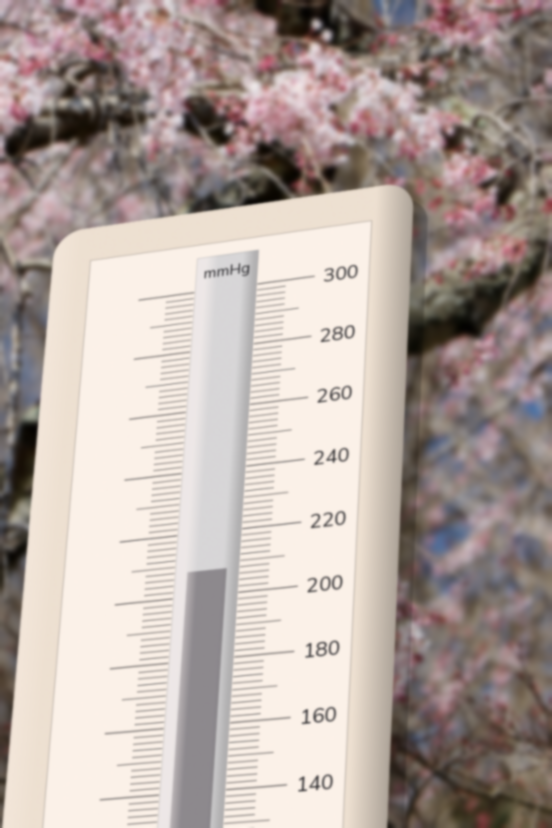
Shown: mmHg 208
